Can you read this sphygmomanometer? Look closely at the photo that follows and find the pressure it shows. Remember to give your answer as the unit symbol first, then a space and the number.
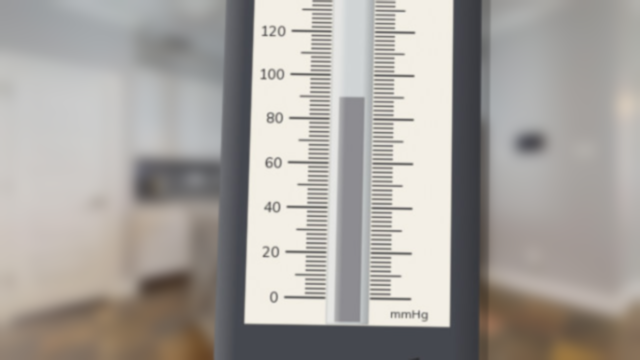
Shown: mmHg 90
